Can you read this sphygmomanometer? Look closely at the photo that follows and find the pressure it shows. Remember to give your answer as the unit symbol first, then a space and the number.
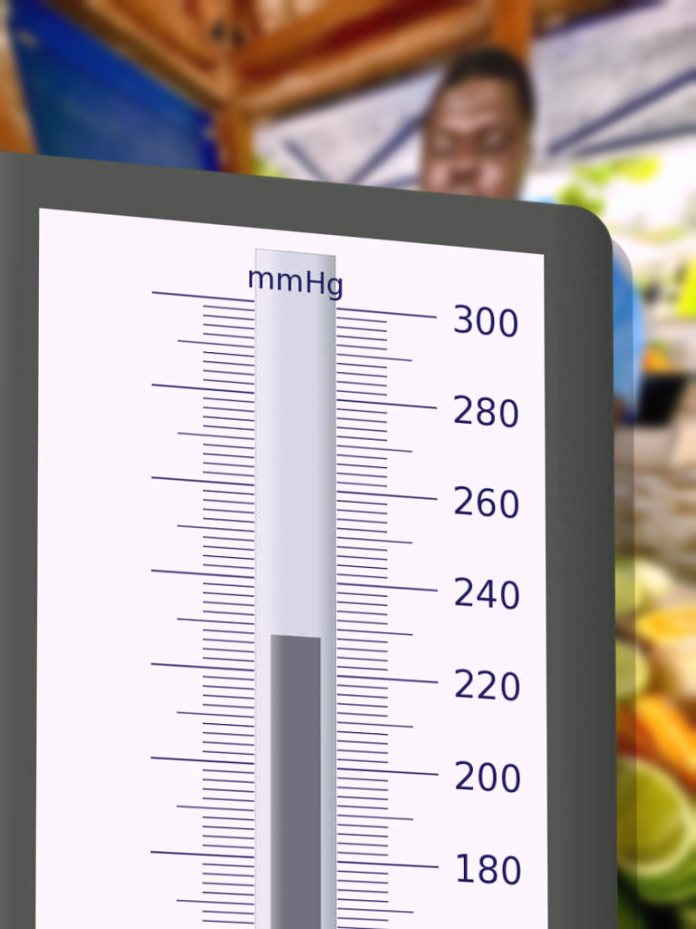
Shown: mmHg 228
